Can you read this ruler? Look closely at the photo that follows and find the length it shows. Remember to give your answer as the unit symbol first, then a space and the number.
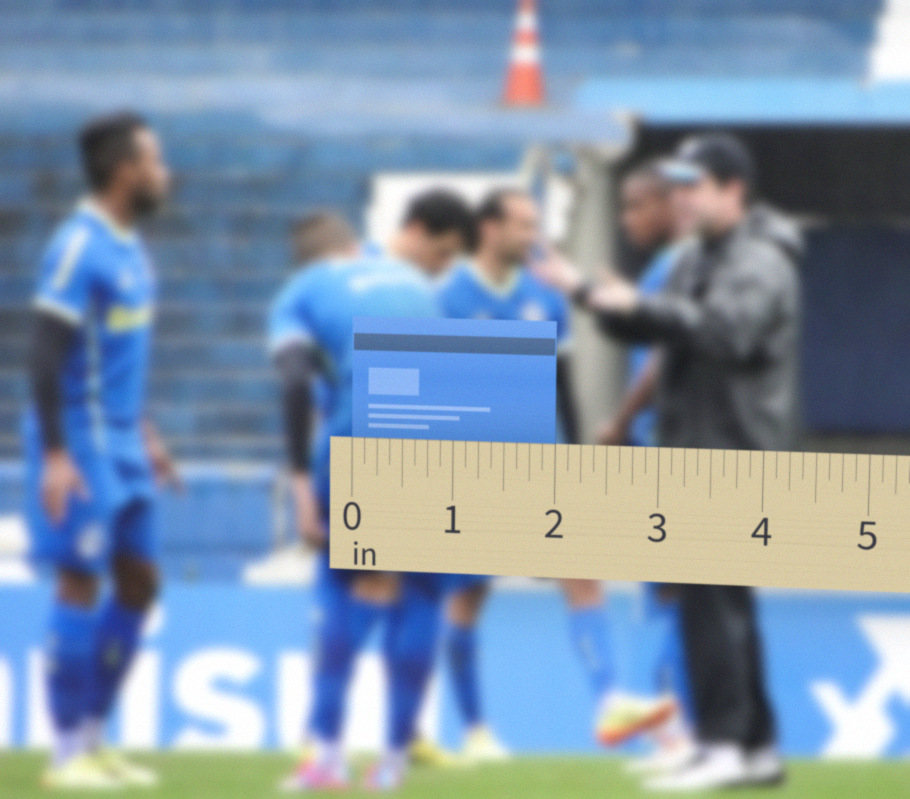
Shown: in 2
